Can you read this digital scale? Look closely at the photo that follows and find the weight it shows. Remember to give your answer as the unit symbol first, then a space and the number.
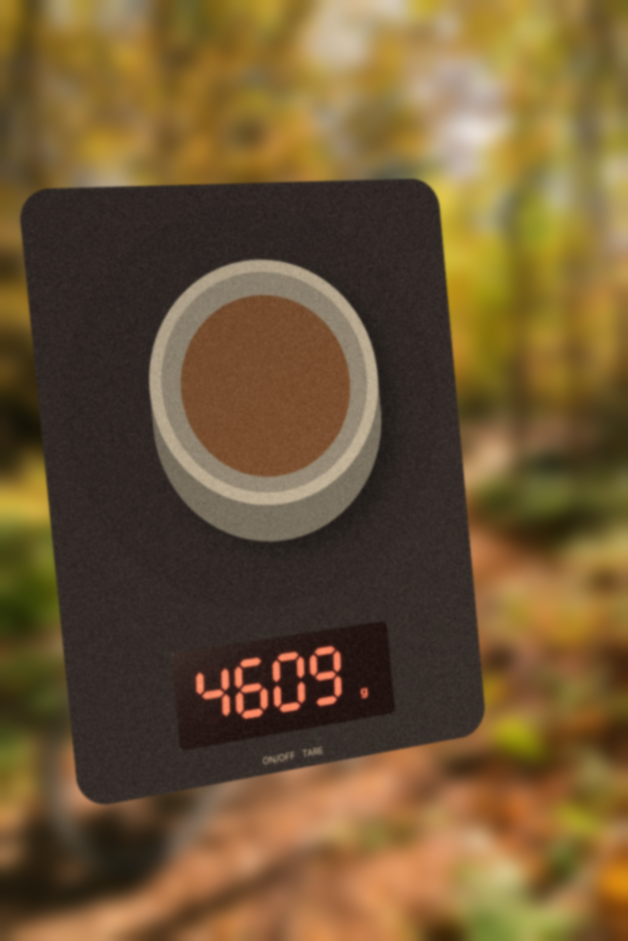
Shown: g 4609
